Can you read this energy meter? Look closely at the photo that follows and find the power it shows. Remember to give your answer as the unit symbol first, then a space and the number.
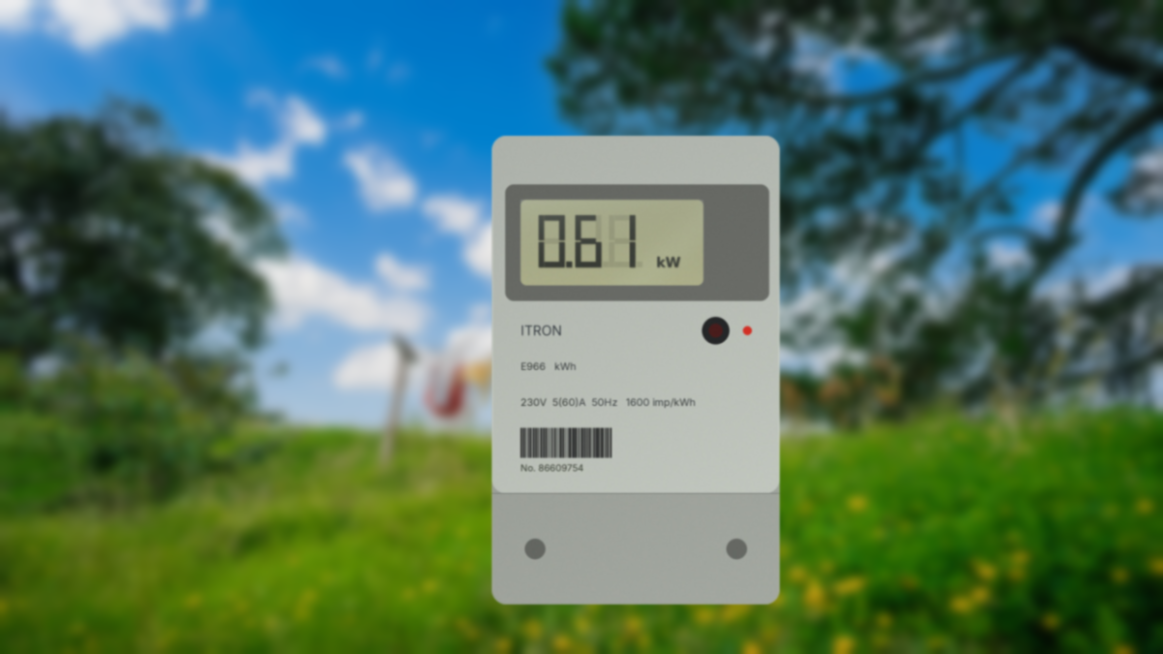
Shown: kW 0.61
